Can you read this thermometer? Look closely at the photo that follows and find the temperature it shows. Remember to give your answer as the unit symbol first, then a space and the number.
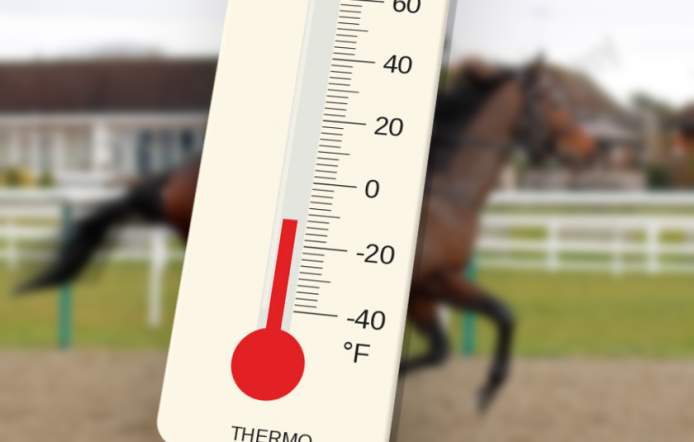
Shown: °F -12
